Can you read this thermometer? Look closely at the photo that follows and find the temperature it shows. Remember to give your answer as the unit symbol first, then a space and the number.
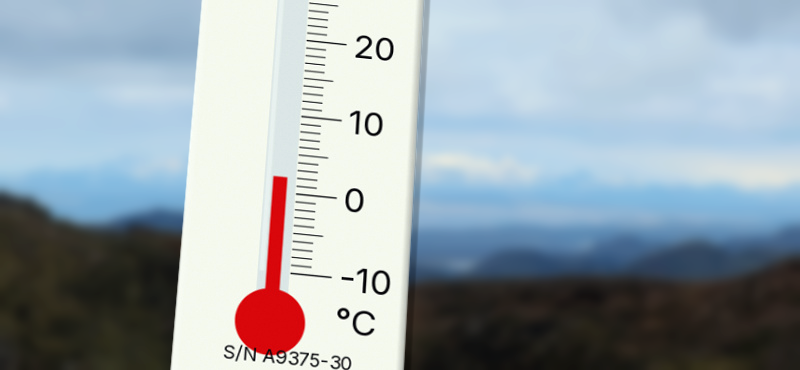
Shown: °C 2
